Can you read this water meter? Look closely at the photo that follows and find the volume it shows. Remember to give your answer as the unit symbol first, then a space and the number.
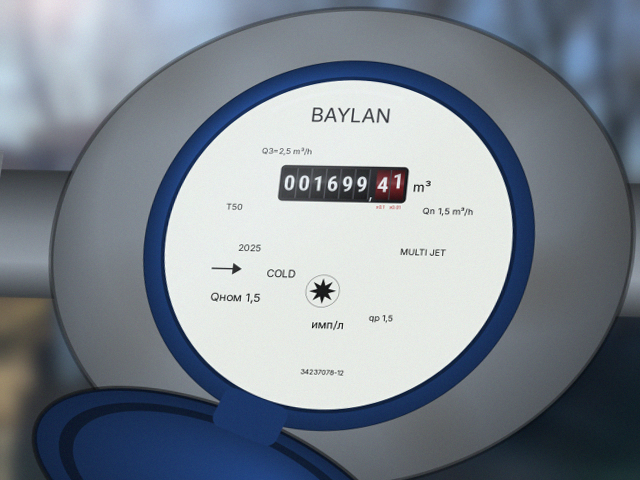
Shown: m³ 1699.41
